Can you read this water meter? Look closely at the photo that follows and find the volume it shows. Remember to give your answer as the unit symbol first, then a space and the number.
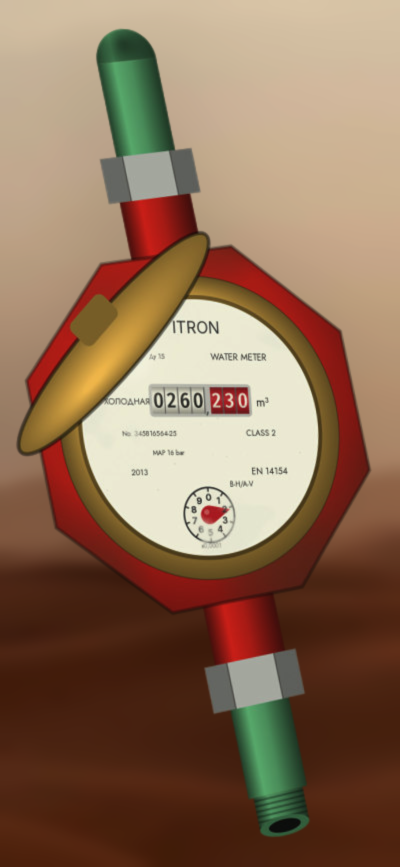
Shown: m³ 260.2302
